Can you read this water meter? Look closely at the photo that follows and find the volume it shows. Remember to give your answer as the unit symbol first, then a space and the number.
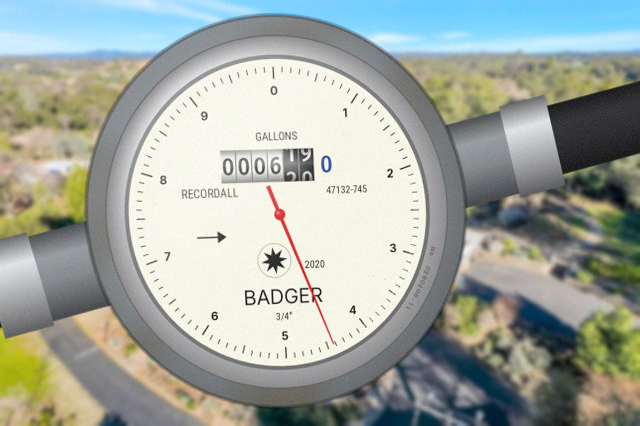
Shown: gal 6194.4
